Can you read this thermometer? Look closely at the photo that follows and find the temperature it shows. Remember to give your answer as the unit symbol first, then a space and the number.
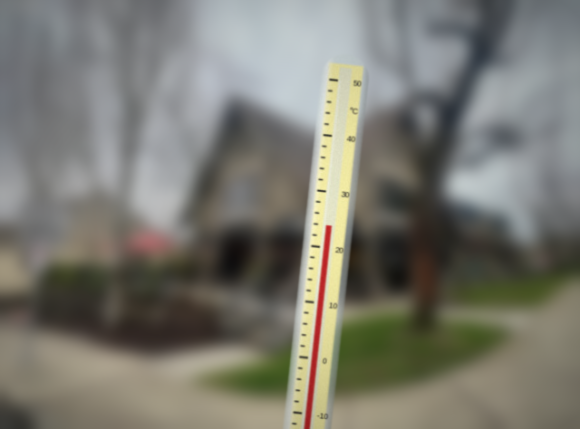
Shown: °C 24
